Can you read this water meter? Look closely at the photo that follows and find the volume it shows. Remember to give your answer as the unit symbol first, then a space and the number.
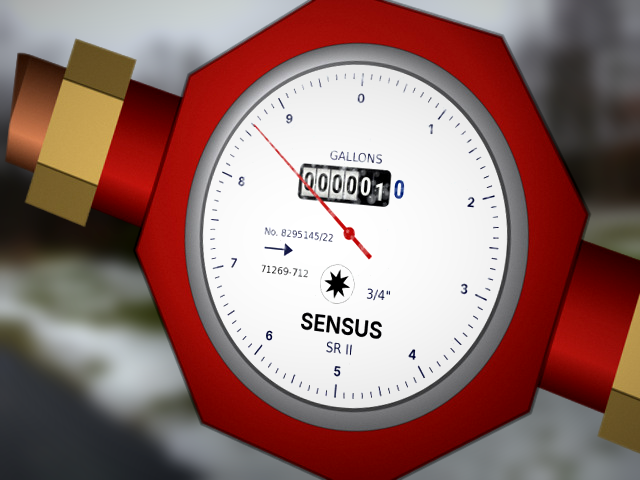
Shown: gal 8.6
